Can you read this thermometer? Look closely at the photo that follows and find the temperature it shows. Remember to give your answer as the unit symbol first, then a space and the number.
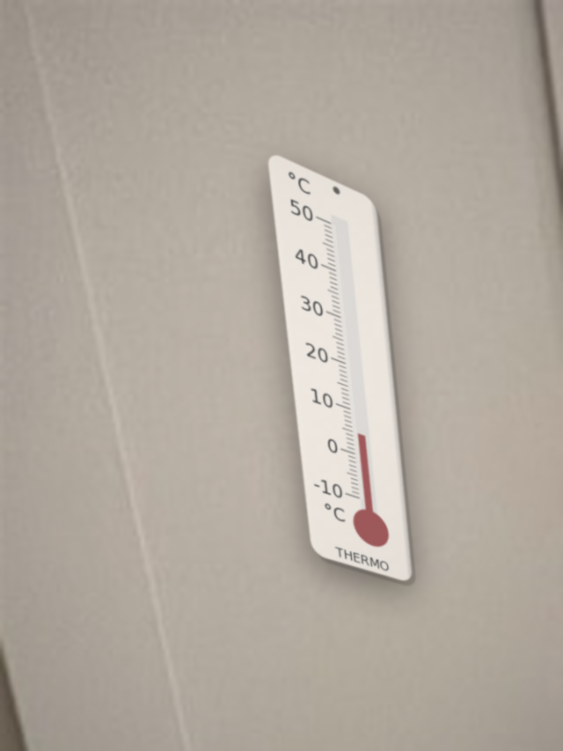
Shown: °C 5
